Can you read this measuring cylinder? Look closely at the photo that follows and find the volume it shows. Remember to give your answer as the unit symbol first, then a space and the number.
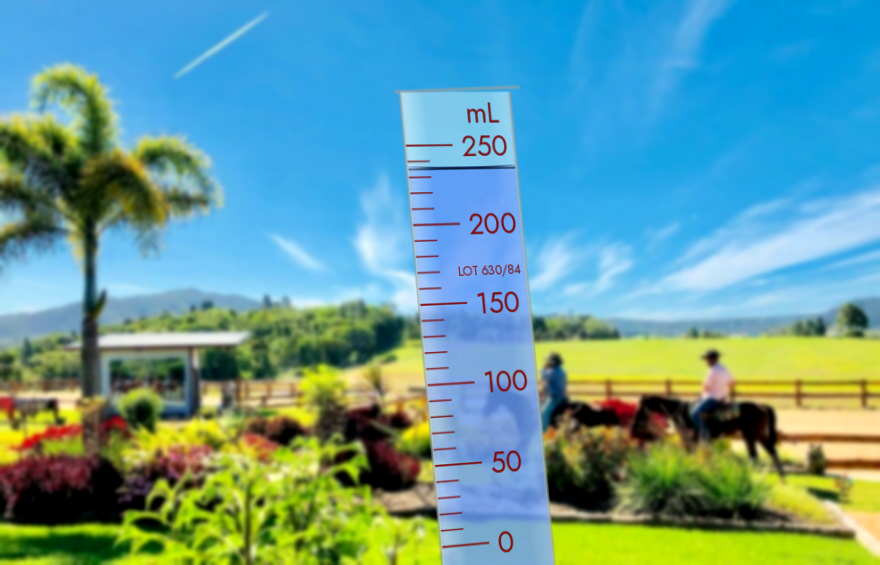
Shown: mL 235
